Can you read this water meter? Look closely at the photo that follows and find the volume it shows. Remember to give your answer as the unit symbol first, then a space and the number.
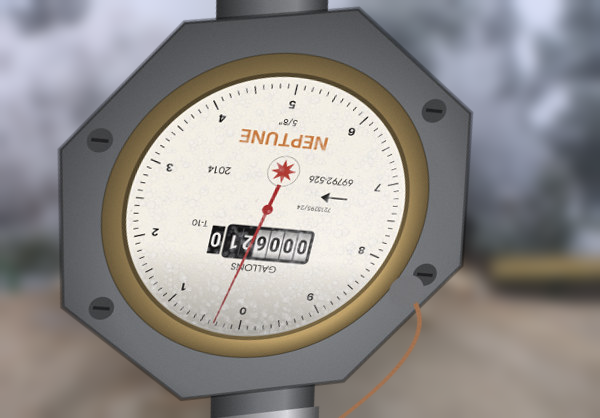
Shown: gal 6210.3
